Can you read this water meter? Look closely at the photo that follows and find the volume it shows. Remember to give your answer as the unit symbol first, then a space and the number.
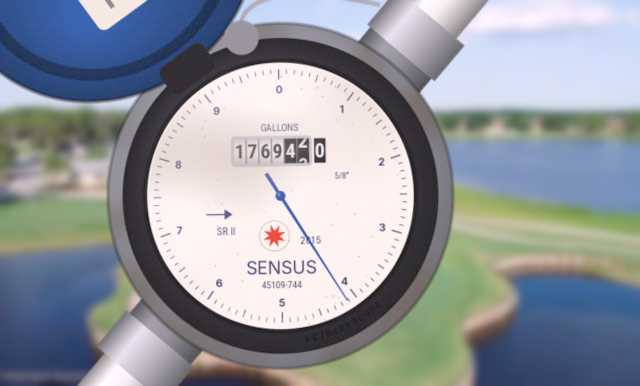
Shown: gal 1769424.1
